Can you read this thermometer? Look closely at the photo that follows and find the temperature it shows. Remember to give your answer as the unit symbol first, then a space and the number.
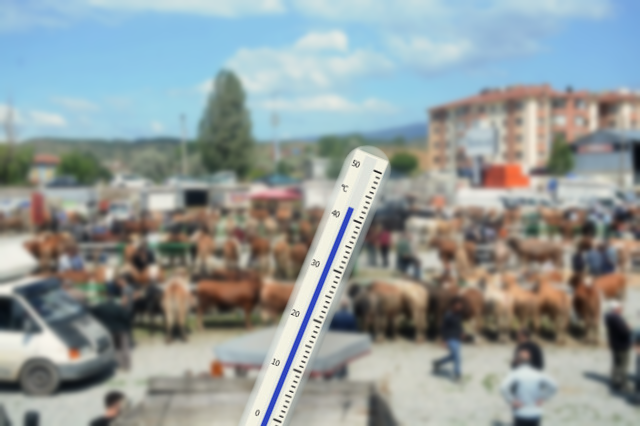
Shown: °C 42
